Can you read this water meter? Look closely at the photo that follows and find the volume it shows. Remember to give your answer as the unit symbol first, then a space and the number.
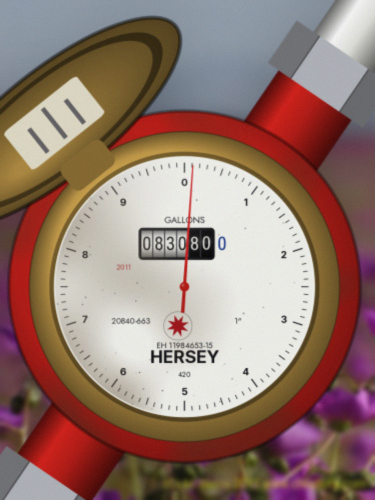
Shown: gal 830800.1
